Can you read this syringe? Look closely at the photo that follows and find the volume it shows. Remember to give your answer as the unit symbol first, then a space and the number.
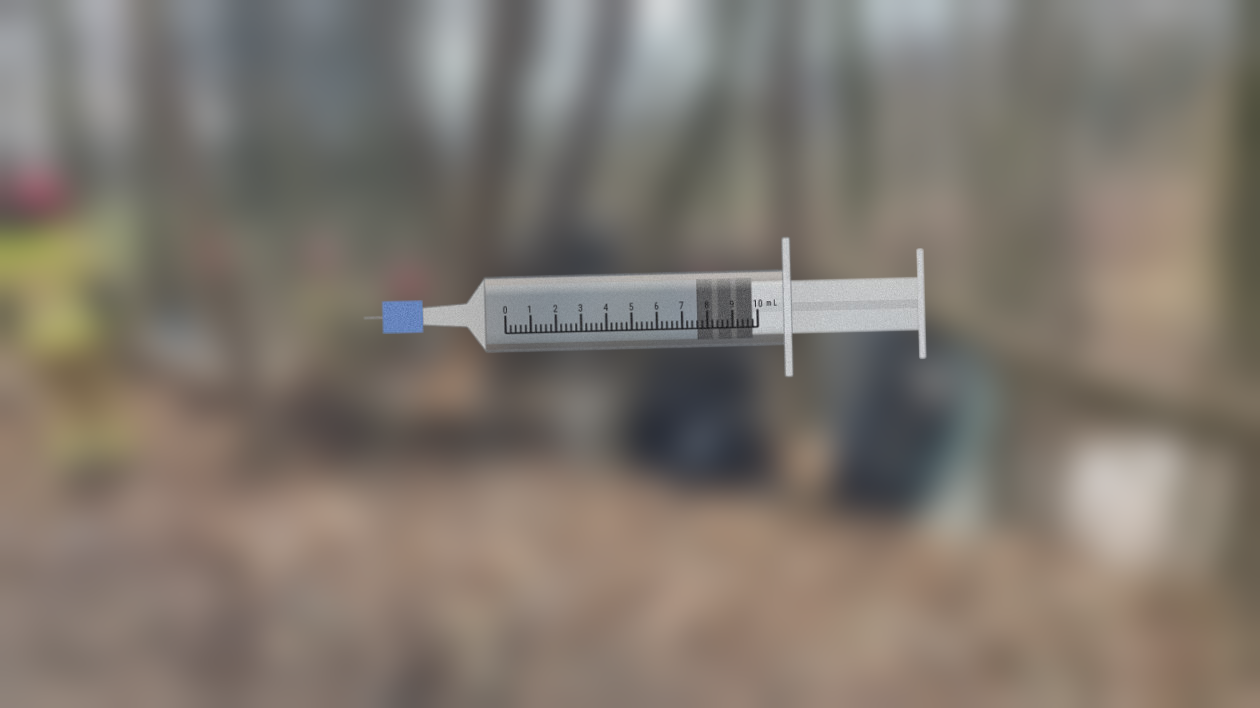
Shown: mL 7.6
